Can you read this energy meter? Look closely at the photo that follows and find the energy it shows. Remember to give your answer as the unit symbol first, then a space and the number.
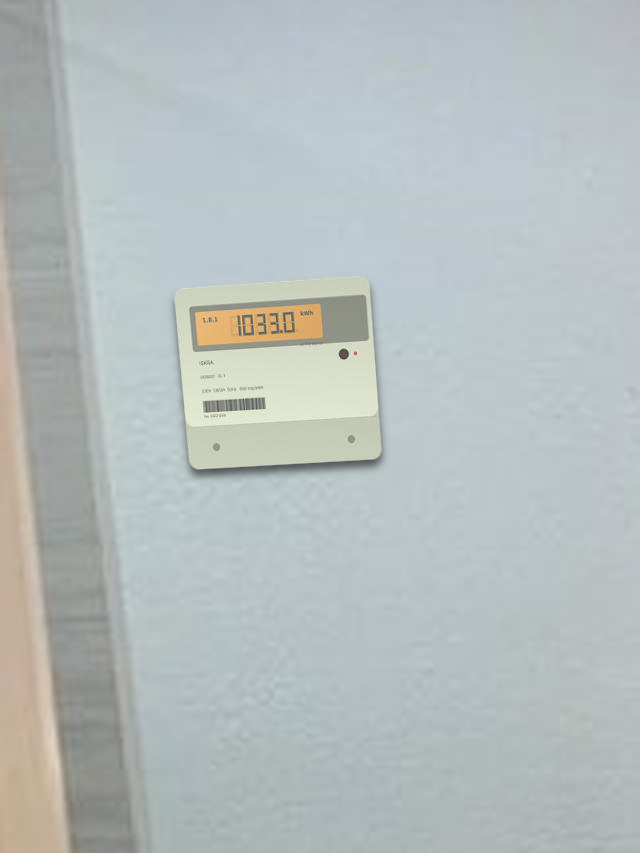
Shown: kWh 1033.0
